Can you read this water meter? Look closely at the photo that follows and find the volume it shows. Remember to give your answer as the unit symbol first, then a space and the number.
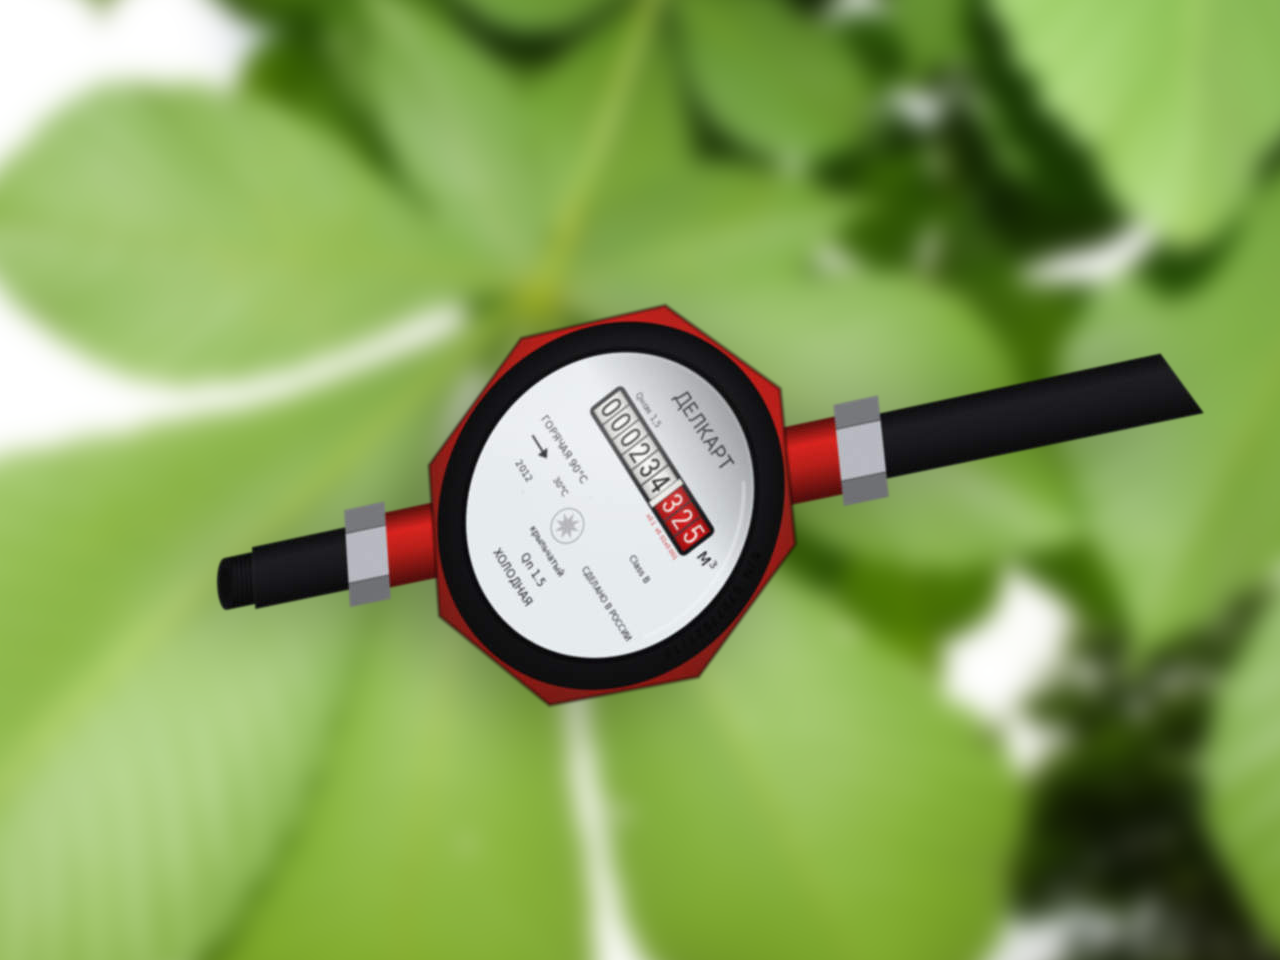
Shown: m³ 234.325
